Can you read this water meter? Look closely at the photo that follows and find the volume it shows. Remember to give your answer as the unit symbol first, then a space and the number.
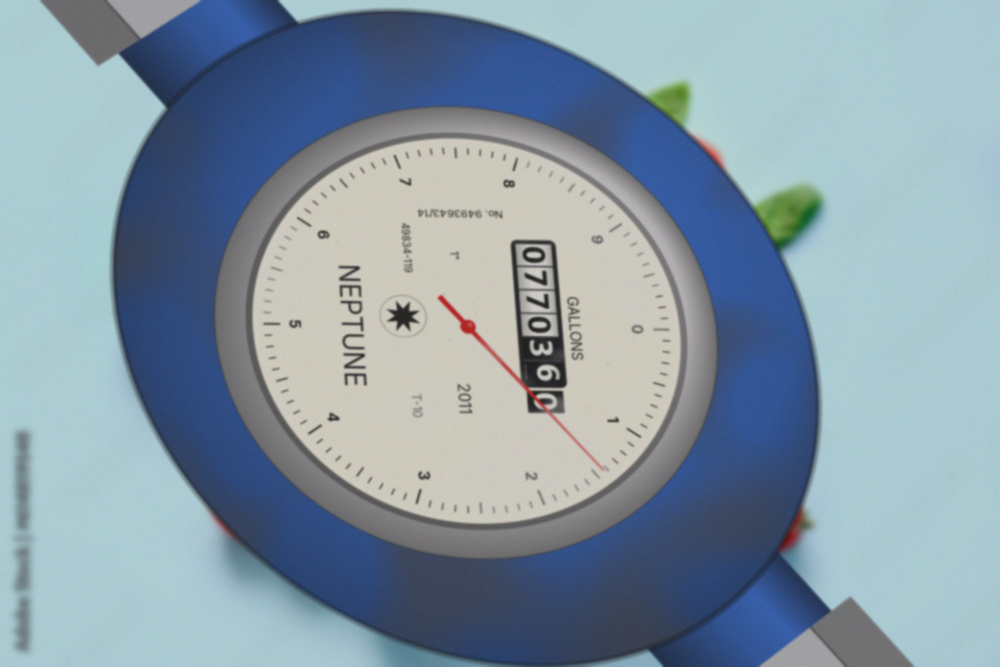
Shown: gal 770361.4
